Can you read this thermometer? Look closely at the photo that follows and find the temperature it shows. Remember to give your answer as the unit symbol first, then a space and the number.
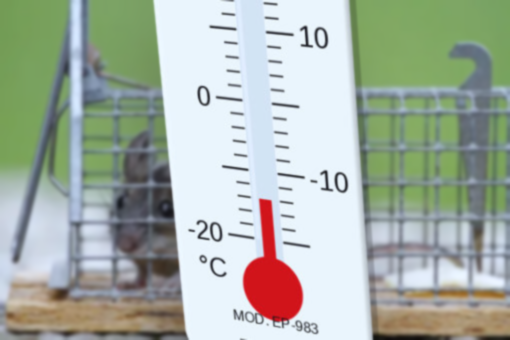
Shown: °C -14
